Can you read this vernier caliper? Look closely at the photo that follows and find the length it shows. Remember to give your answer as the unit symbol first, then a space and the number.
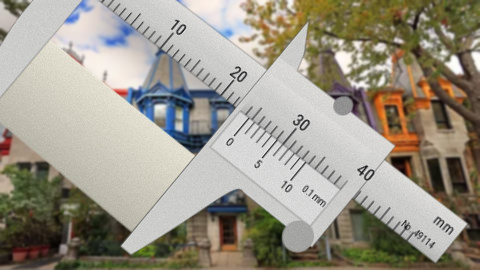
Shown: mm 24.6
